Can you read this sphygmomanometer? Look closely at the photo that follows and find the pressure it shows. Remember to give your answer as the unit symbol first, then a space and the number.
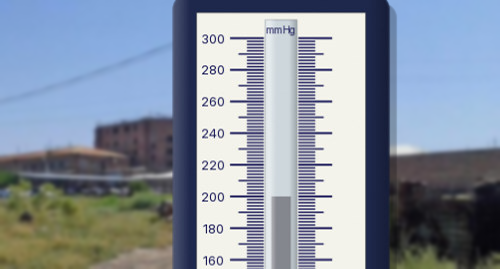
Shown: mmHg 200
